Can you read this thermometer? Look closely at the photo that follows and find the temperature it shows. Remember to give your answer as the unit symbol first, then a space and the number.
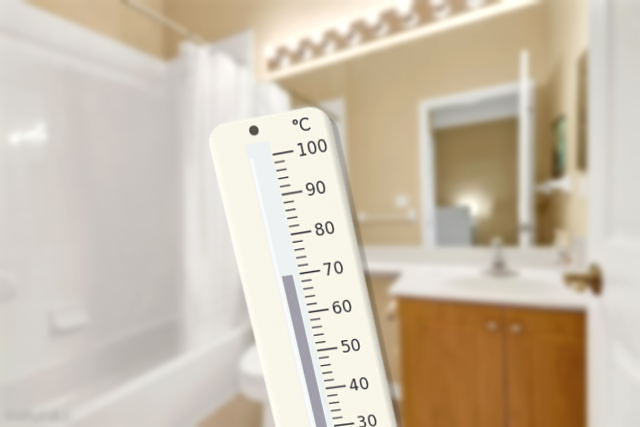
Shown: °C 70
